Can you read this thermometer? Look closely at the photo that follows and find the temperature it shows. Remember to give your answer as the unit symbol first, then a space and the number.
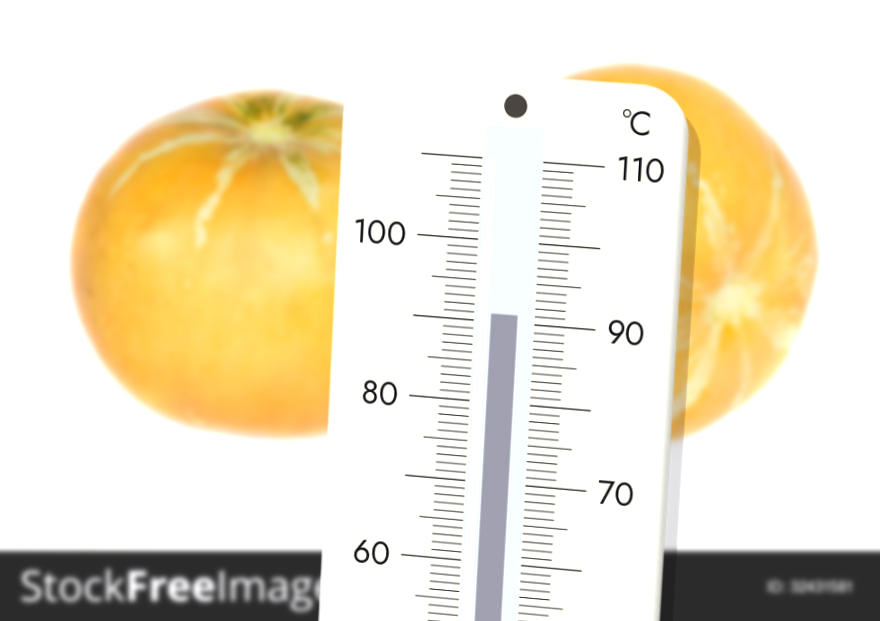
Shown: °C 91
